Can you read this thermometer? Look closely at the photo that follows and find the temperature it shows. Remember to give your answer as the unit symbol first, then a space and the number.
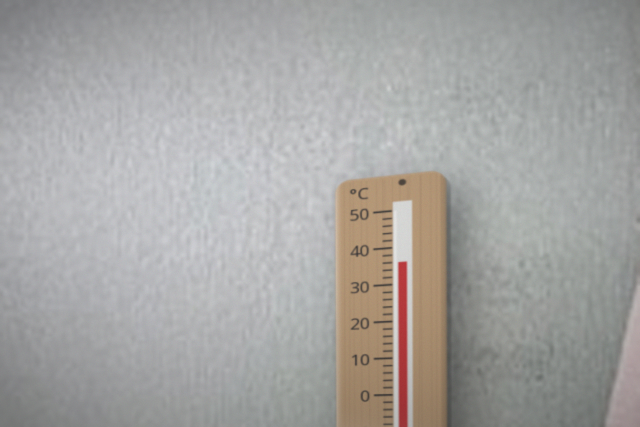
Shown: °C 36
